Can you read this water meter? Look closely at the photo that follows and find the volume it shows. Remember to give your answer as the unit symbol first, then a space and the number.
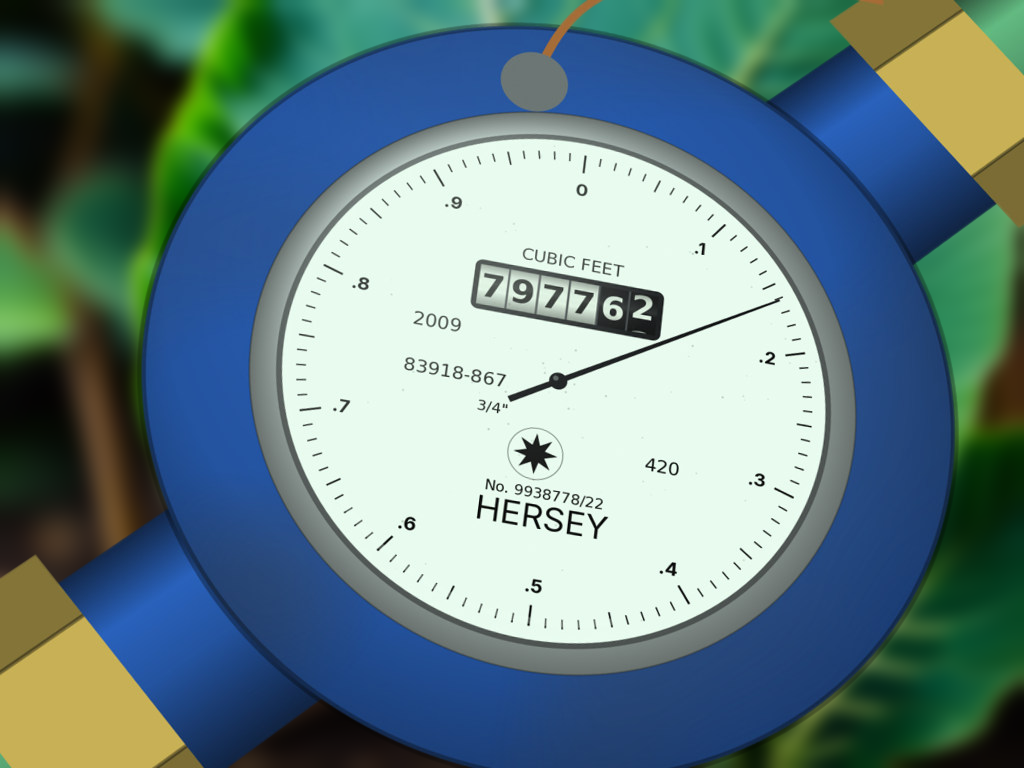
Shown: ft³ 797762.16
